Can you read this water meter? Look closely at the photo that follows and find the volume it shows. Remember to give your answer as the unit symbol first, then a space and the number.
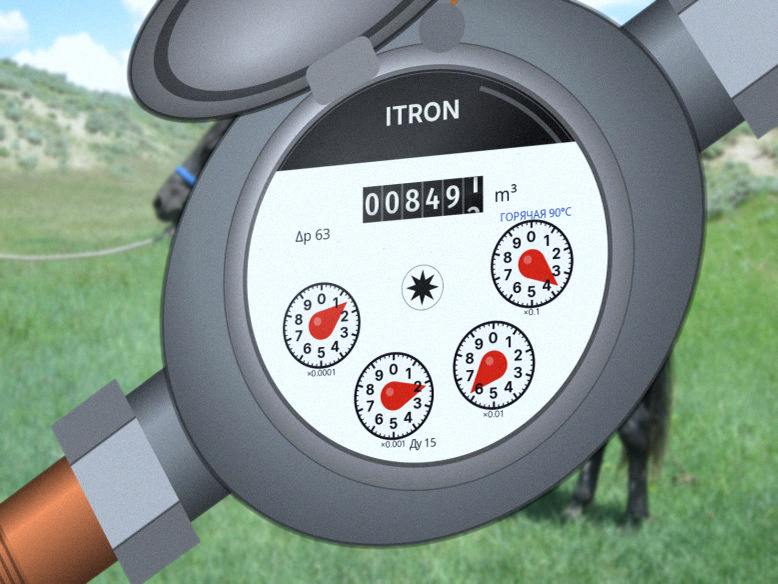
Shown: m³ 8491.3621
